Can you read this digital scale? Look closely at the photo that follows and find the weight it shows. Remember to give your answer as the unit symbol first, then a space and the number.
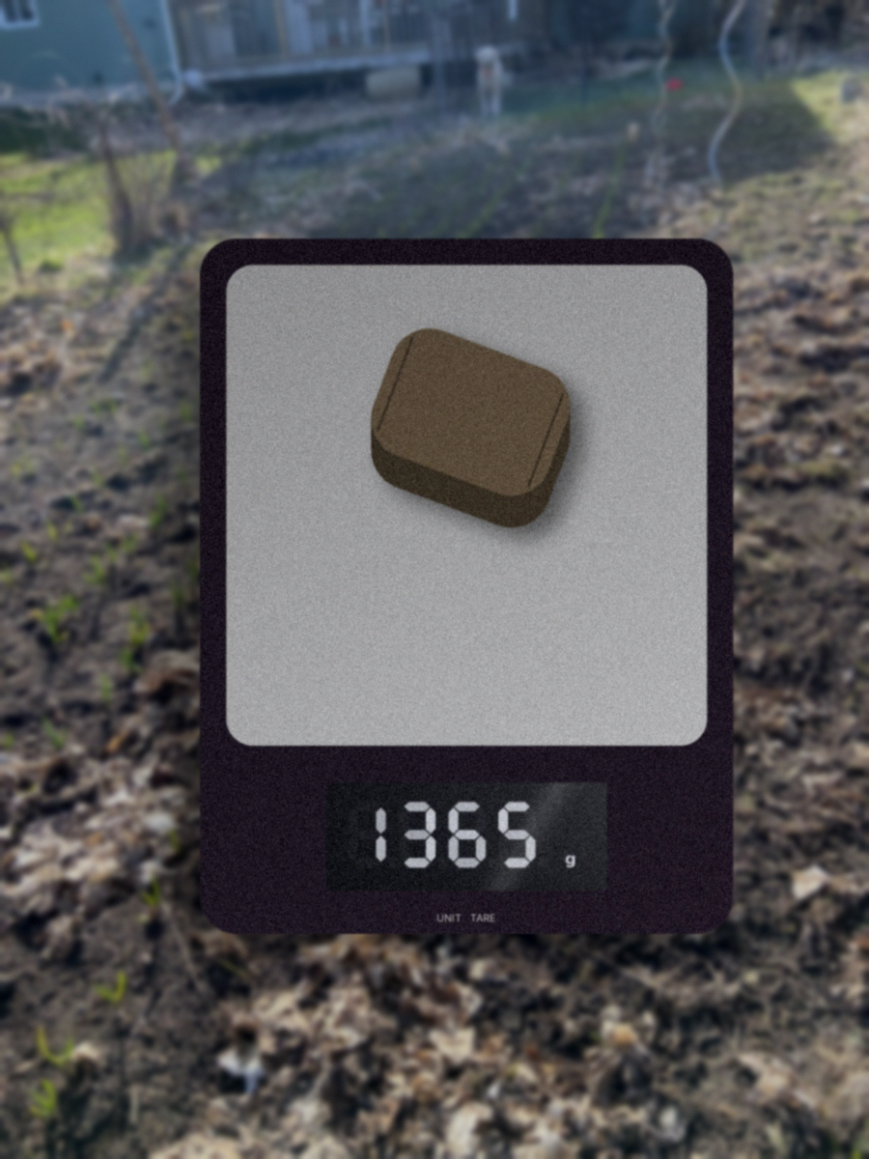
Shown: g 1365
